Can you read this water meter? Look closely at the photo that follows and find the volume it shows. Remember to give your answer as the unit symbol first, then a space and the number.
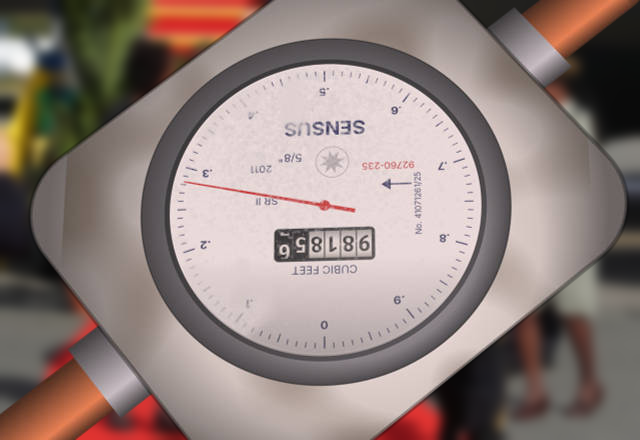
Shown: ft³ 981856.28
